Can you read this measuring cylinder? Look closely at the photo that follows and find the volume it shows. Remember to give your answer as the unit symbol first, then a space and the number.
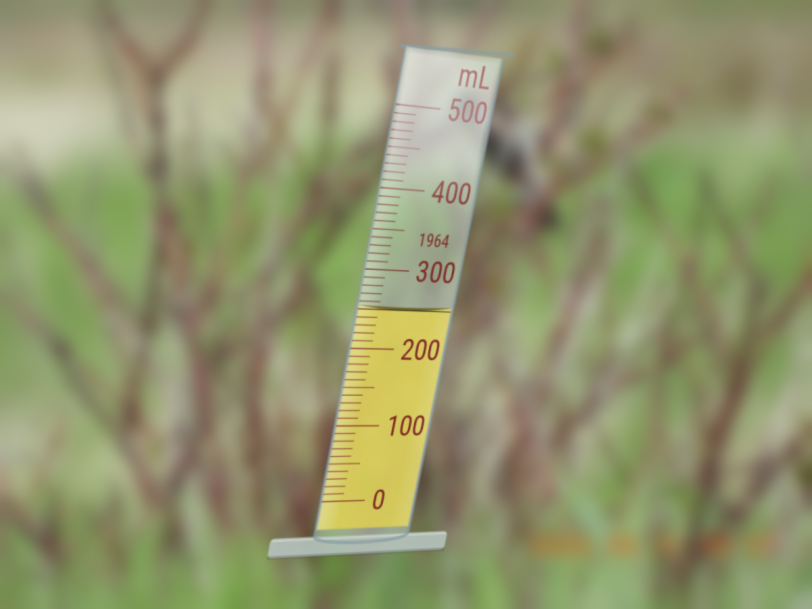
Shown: mL 250
